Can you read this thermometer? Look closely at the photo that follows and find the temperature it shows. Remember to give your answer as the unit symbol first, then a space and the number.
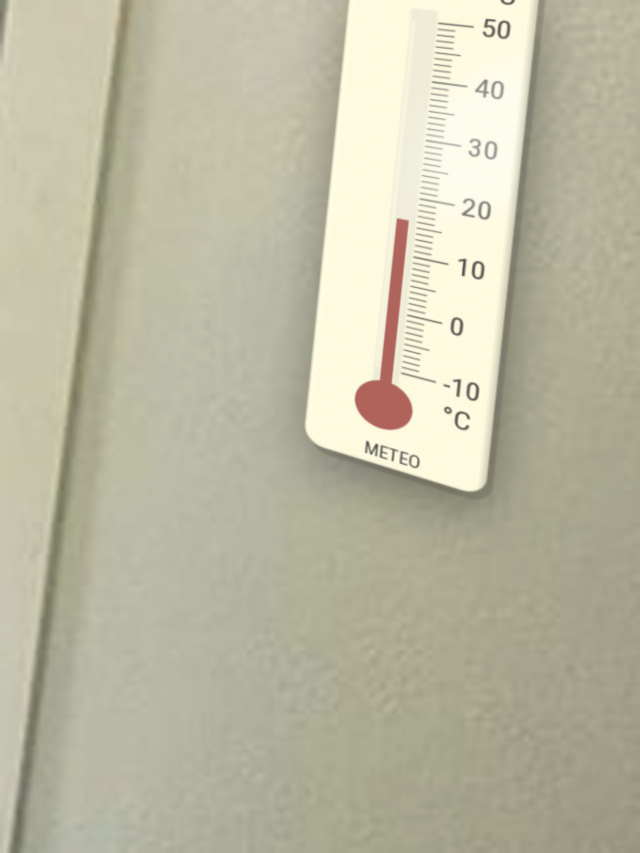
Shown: °C 16
